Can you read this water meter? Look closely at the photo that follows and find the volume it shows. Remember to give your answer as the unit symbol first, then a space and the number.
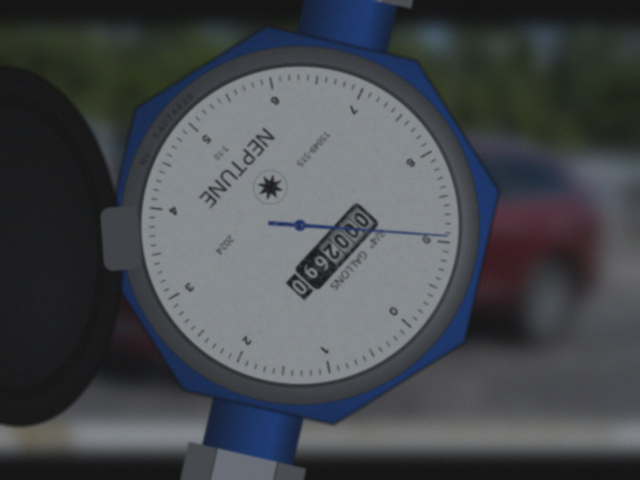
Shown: gal 2688.9
